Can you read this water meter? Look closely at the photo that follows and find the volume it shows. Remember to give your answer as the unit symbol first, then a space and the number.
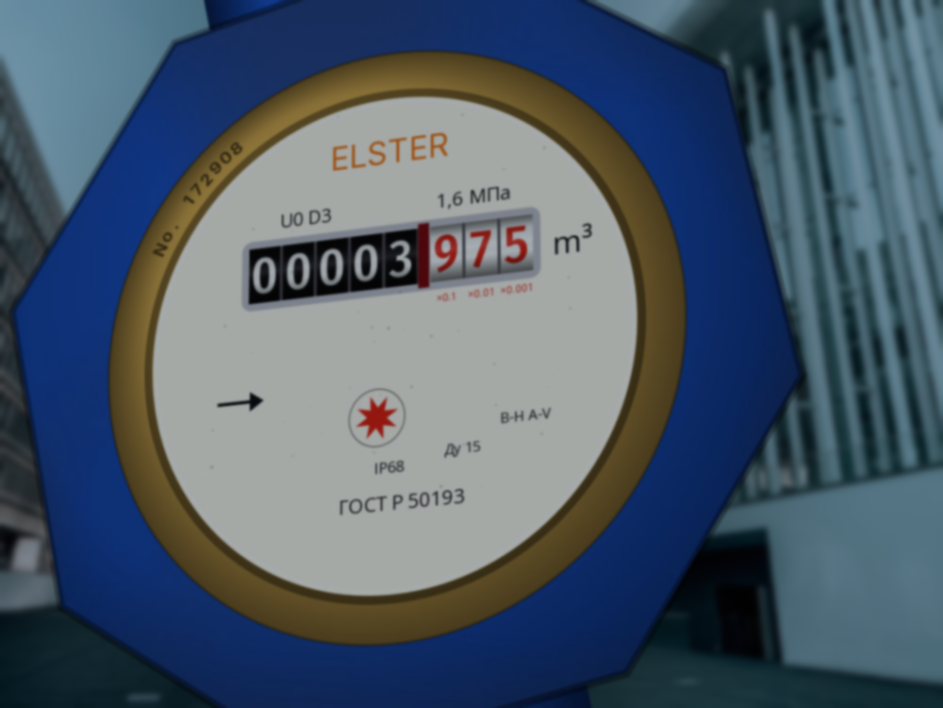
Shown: m³ 3.975
